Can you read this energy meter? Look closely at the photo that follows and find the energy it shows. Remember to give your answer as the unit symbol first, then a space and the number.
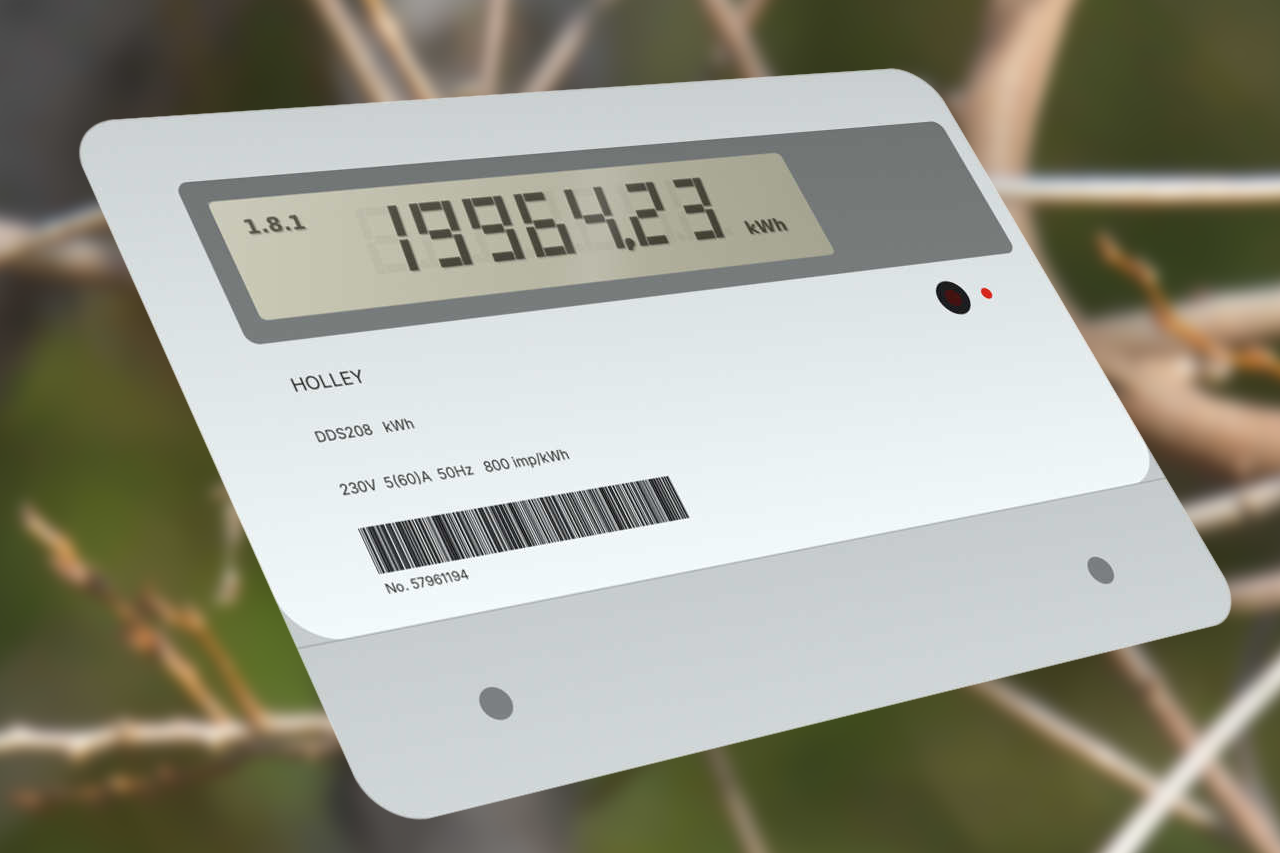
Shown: kWh 19964.23
